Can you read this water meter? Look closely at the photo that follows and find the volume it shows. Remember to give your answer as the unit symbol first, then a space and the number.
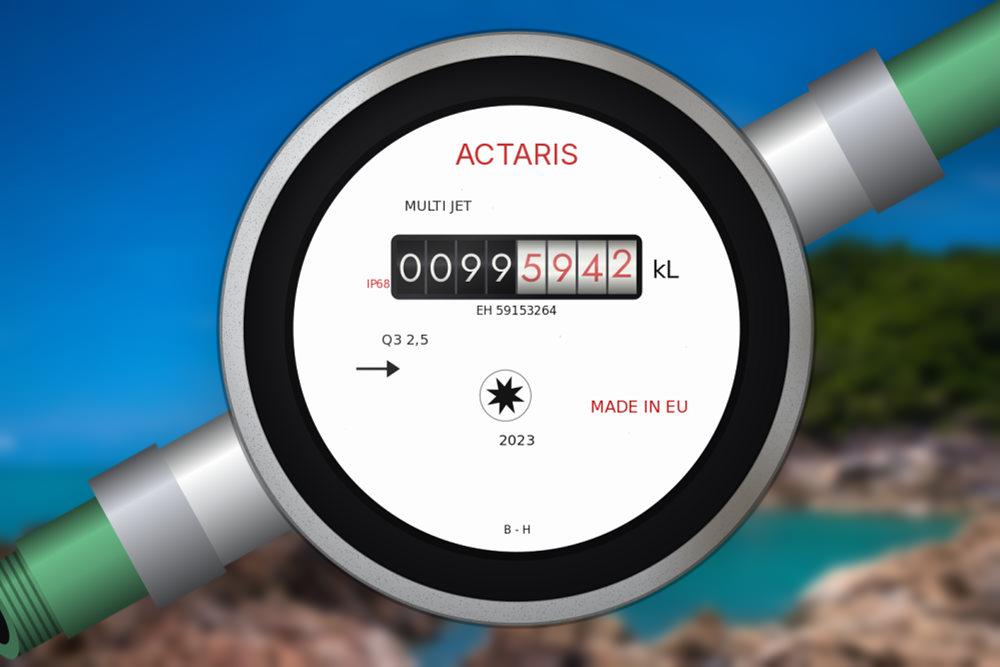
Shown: kL 99.5942
